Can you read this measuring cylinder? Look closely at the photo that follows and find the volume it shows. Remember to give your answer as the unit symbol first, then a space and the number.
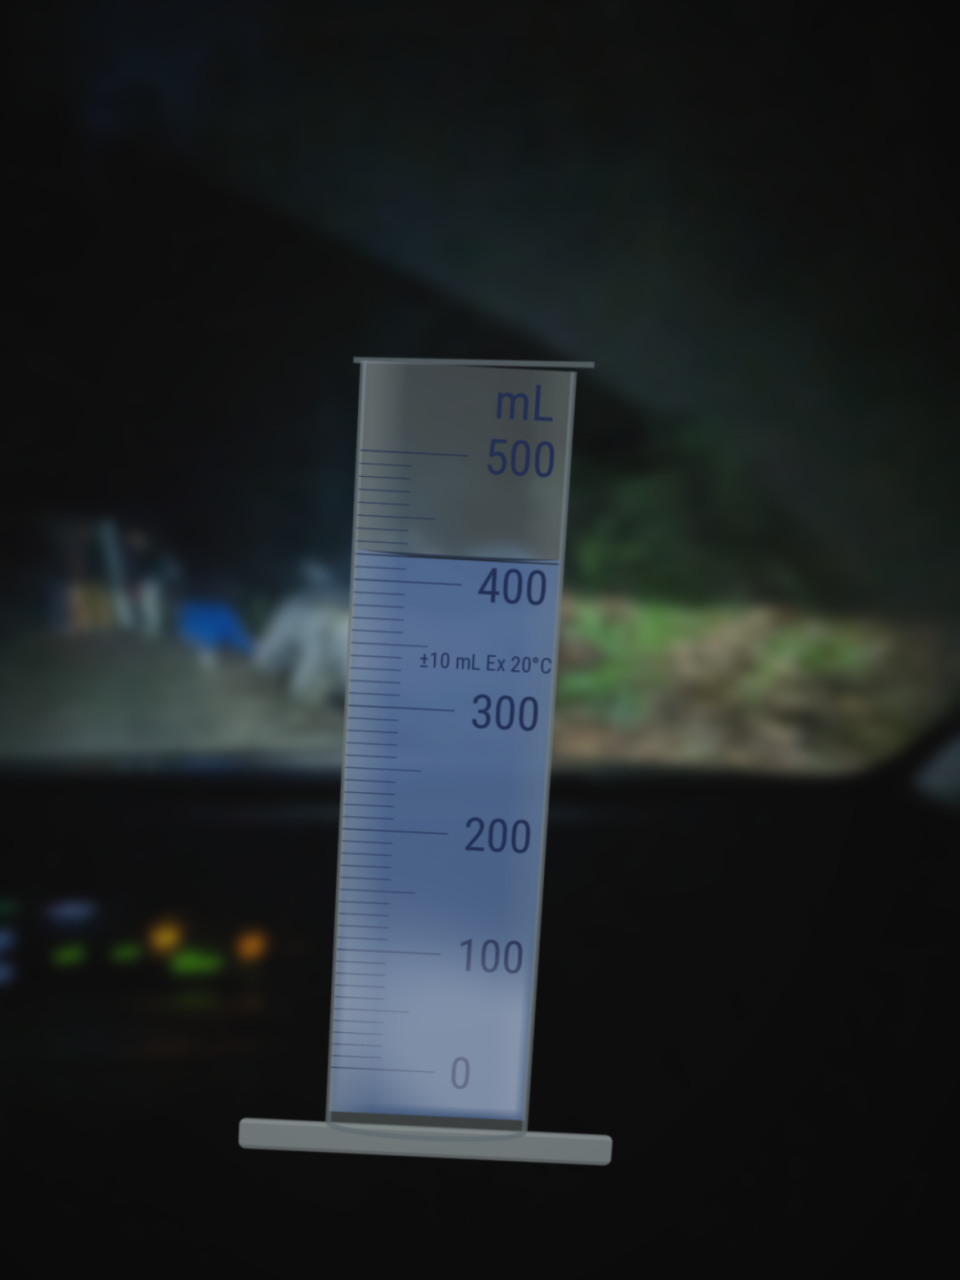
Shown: mL 420
